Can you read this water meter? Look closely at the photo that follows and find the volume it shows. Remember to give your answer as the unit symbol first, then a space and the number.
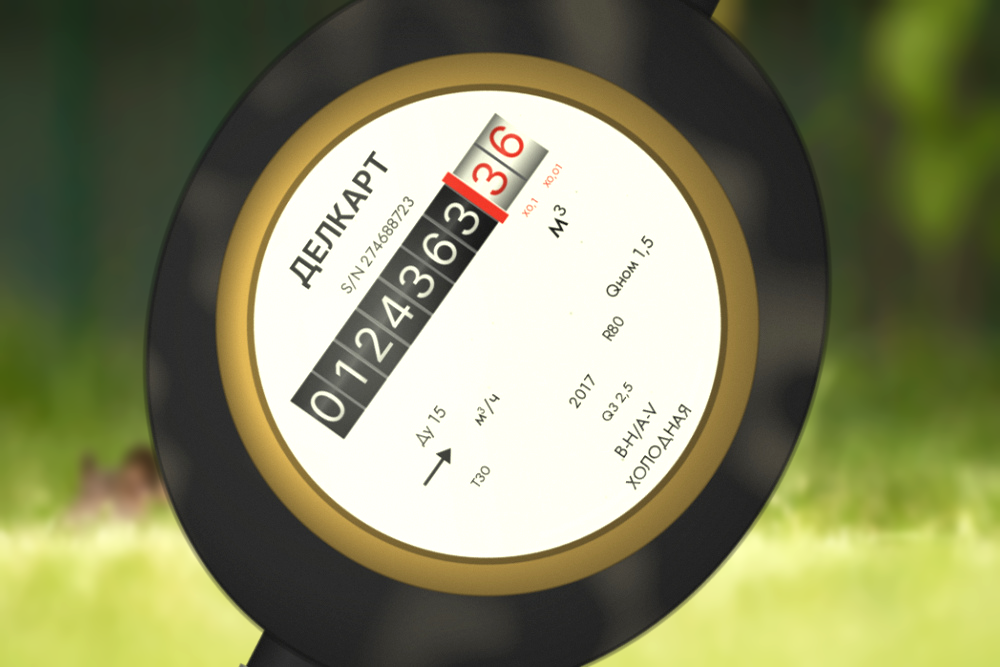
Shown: m³ 124363.36
